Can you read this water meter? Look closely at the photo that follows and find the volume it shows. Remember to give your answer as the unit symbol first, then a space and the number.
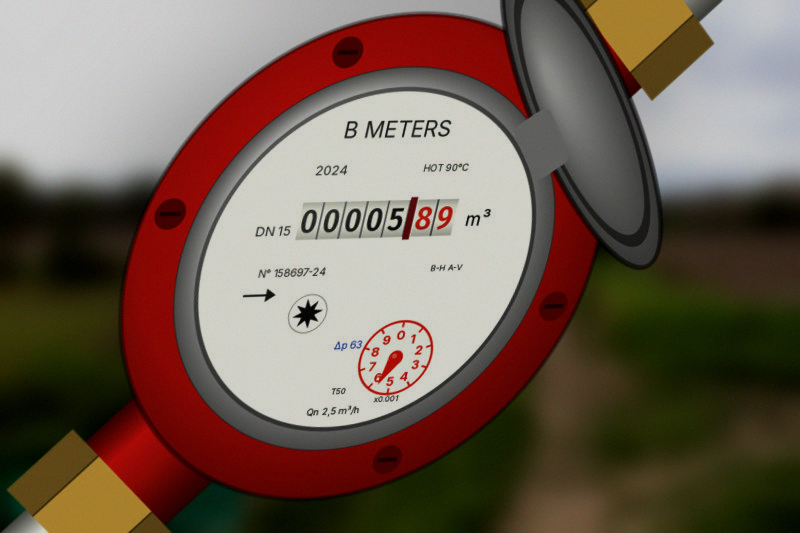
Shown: m³ 5.895
